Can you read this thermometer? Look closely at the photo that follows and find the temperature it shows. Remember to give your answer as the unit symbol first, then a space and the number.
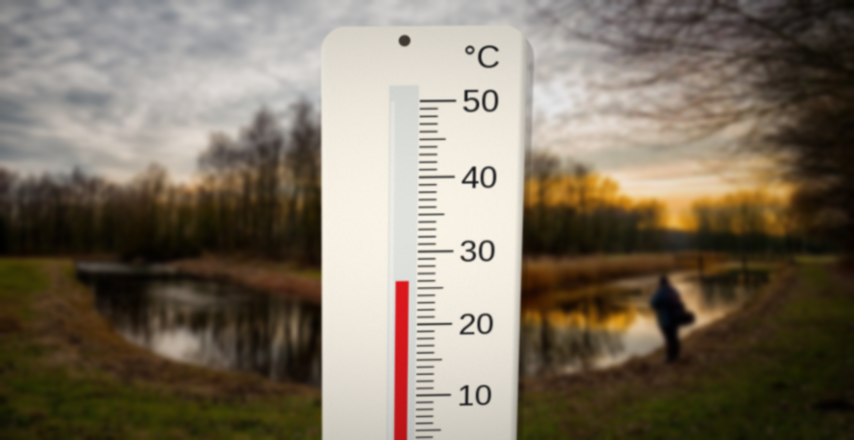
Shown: °C 26
